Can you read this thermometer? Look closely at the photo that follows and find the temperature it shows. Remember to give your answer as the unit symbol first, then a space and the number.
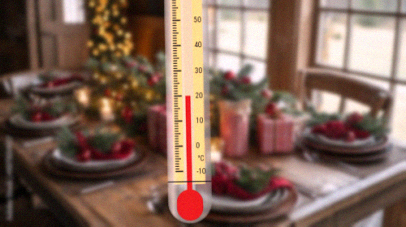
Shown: °C 20
